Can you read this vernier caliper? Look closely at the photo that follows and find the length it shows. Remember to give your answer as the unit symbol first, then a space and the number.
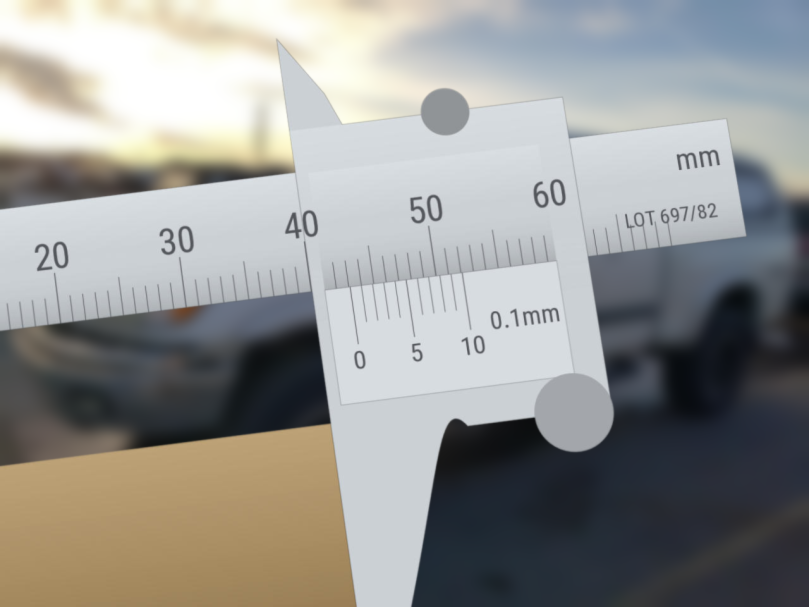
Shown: mm 43.1
